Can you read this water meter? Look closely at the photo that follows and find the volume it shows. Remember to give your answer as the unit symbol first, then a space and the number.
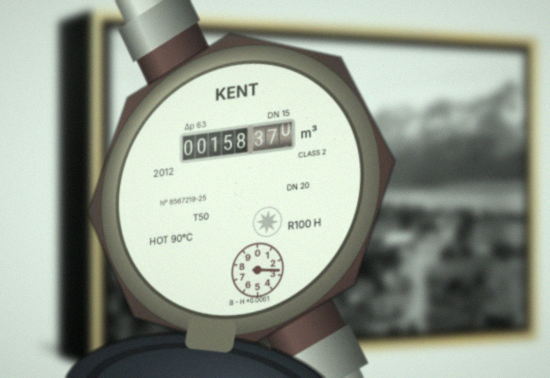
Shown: m³ 158.3702
